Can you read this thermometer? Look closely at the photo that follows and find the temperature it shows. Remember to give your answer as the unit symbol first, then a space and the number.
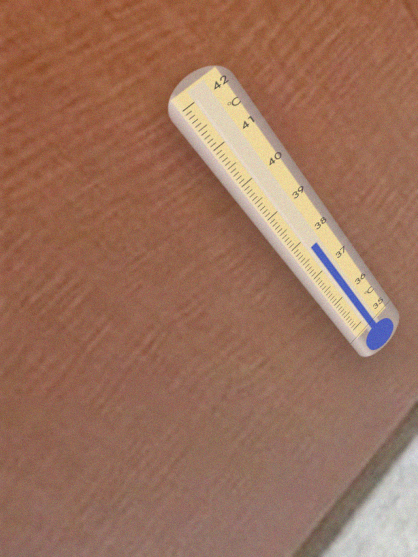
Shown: °C 37.7
